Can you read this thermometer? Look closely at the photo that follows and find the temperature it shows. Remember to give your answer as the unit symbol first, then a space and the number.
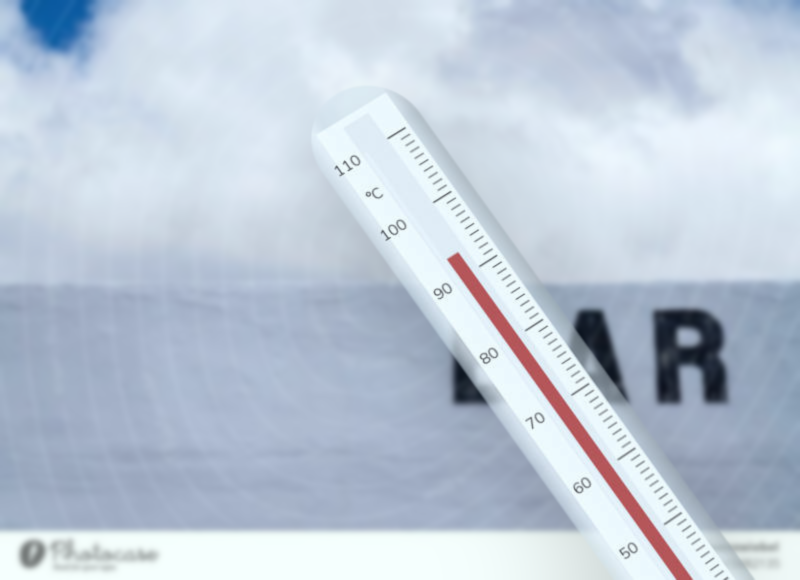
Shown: °C 93
